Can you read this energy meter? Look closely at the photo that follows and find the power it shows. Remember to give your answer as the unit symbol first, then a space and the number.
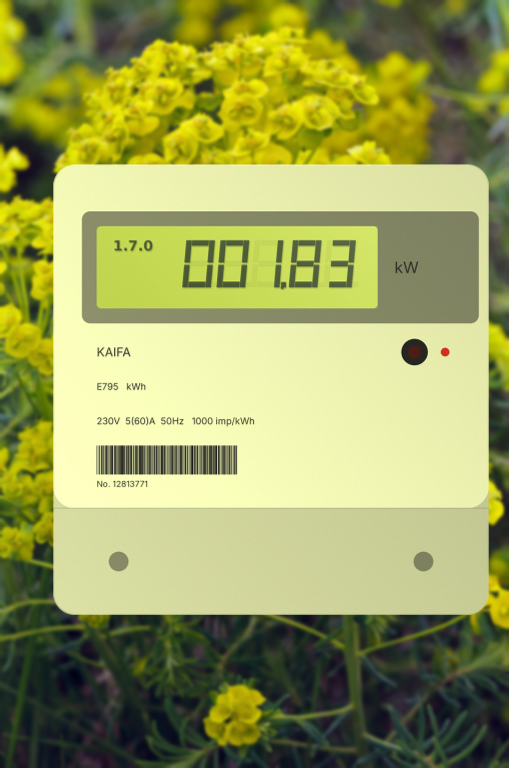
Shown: kW 1.83
